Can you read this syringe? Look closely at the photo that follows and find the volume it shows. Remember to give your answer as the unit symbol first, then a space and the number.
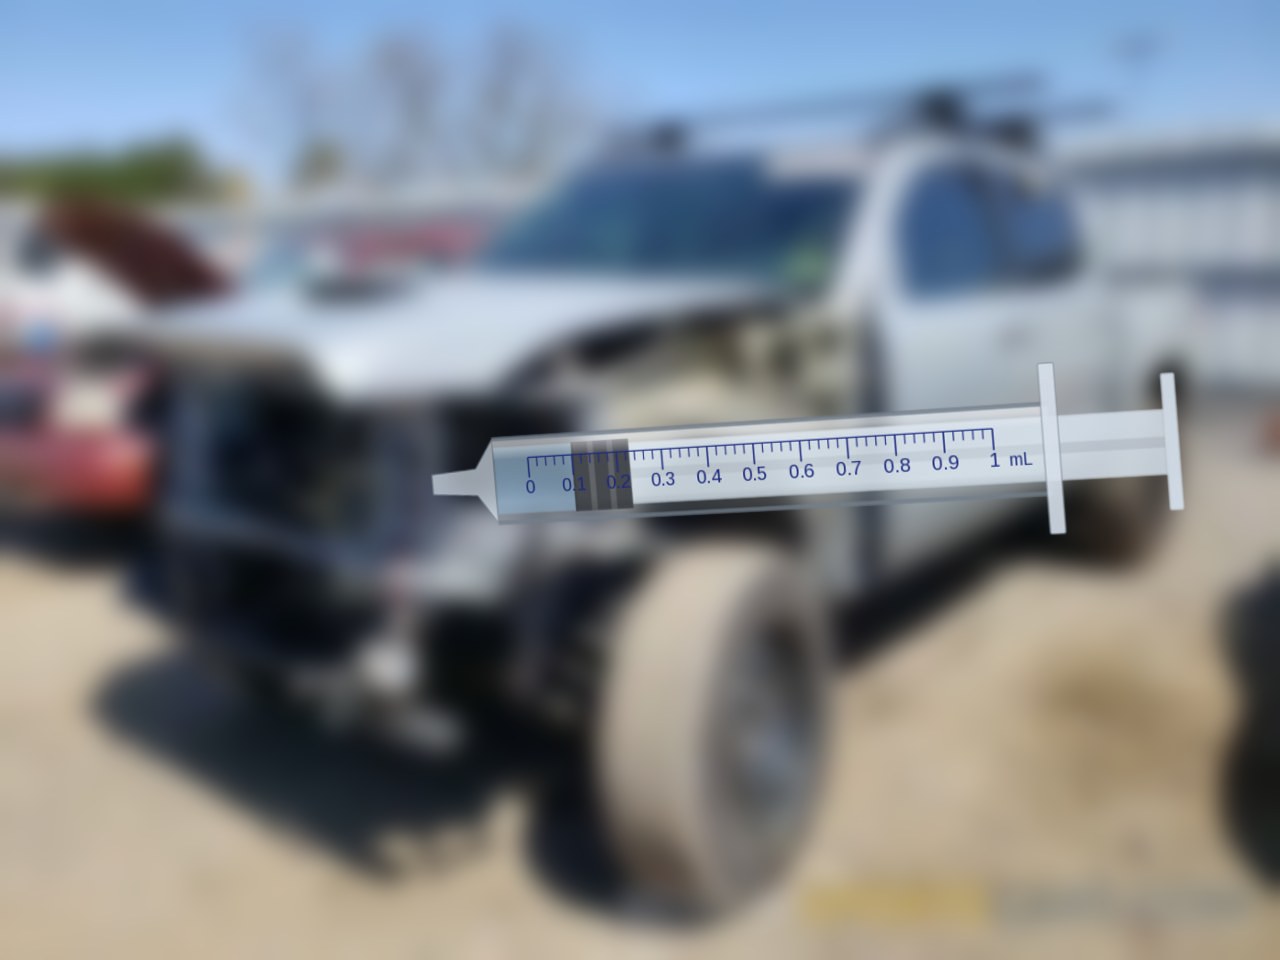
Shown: mL 0.1
